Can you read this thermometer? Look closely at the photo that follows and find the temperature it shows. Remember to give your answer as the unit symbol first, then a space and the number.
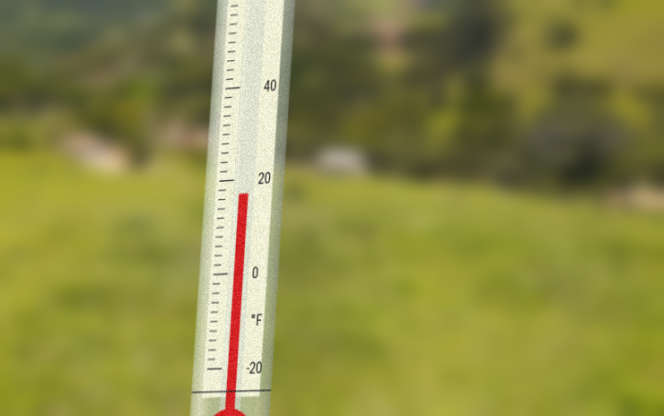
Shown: °F 17
